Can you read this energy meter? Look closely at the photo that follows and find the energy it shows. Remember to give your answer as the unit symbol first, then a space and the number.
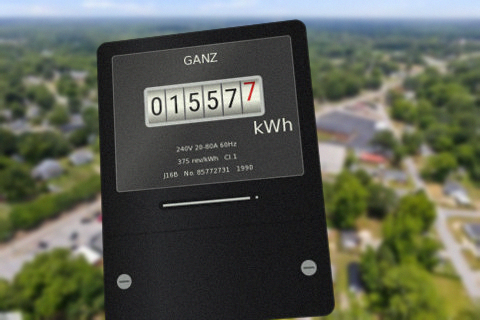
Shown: kWh 1557.7
